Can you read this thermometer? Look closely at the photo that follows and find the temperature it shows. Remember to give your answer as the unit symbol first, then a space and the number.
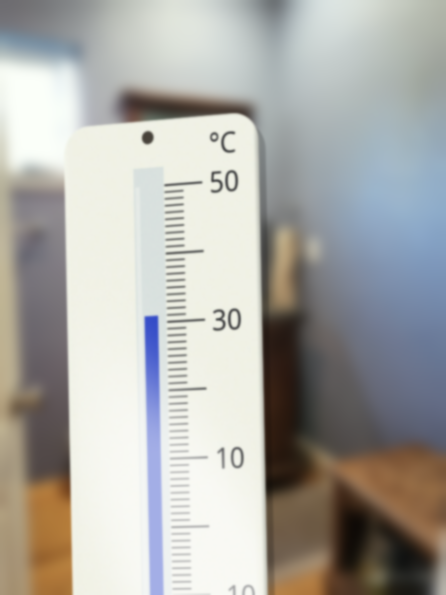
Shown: °C 31
